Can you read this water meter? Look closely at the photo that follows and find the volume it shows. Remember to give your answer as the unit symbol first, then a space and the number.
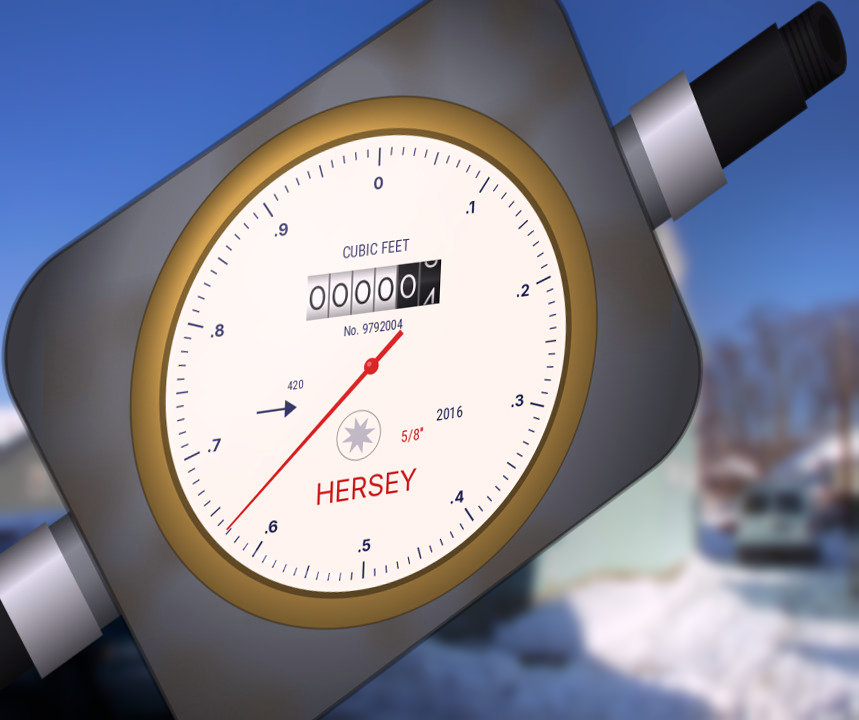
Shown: ft³ 3.63
